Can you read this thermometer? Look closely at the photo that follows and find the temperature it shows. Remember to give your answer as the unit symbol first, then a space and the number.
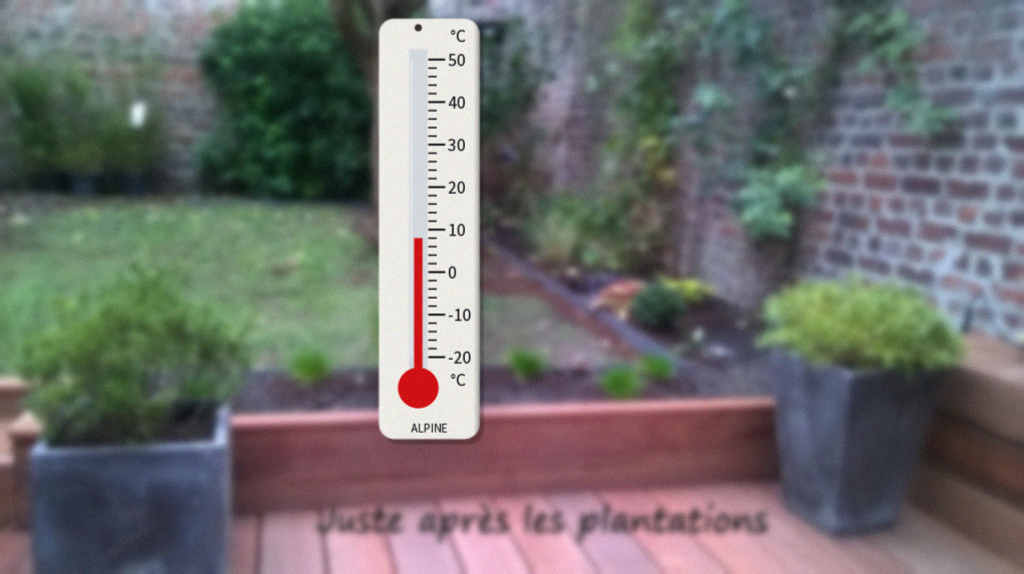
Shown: °C 8
